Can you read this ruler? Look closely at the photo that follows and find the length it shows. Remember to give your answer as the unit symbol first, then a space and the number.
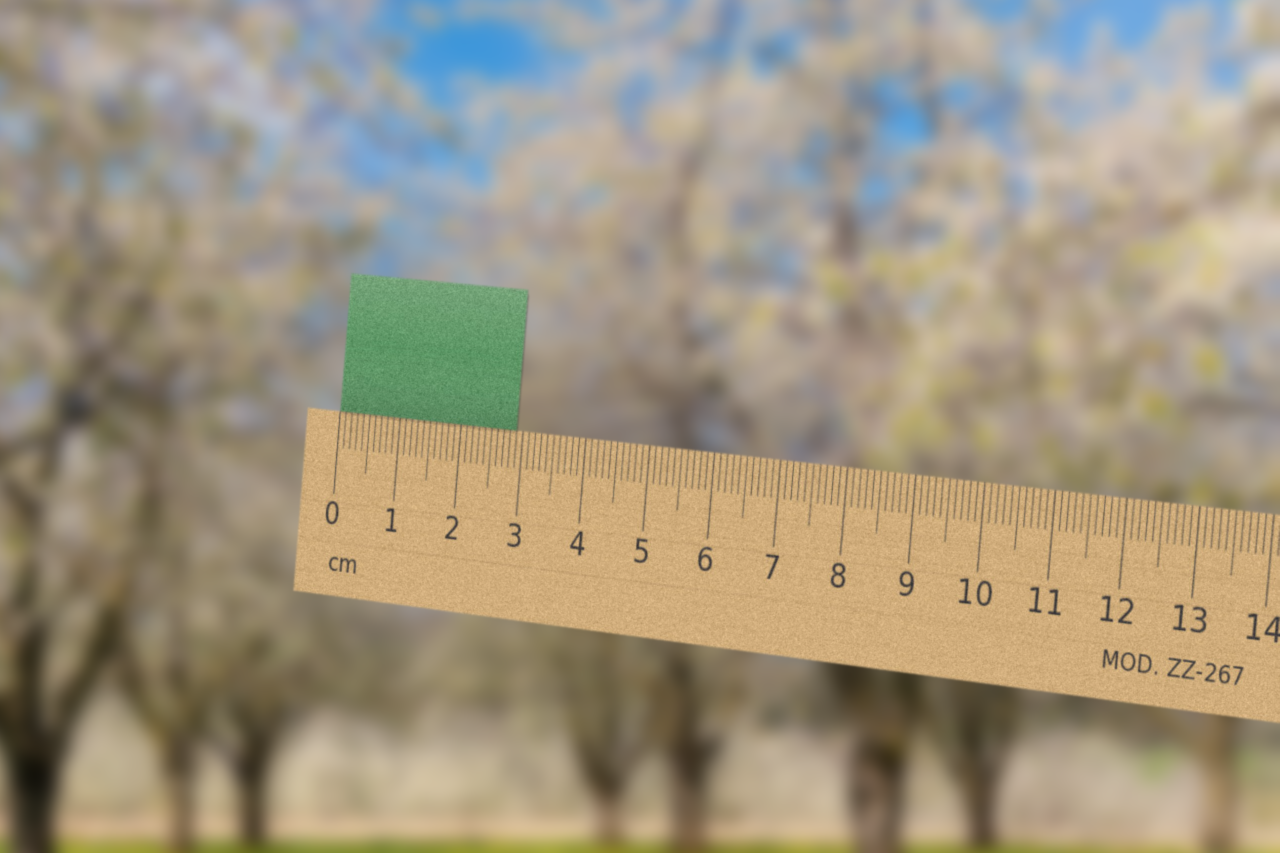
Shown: cm 2.9
